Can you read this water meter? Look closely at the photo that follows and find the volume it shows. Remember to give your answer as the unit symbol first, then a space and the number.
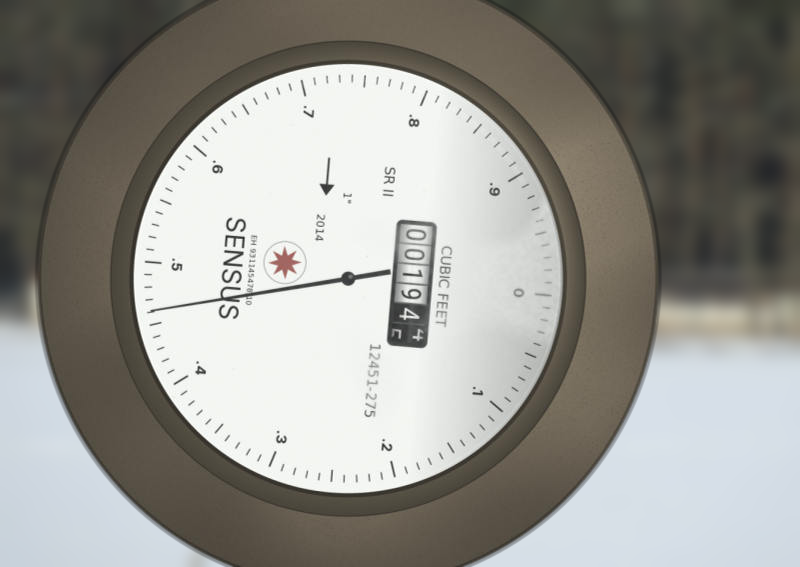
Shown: ft³ 1944.46
